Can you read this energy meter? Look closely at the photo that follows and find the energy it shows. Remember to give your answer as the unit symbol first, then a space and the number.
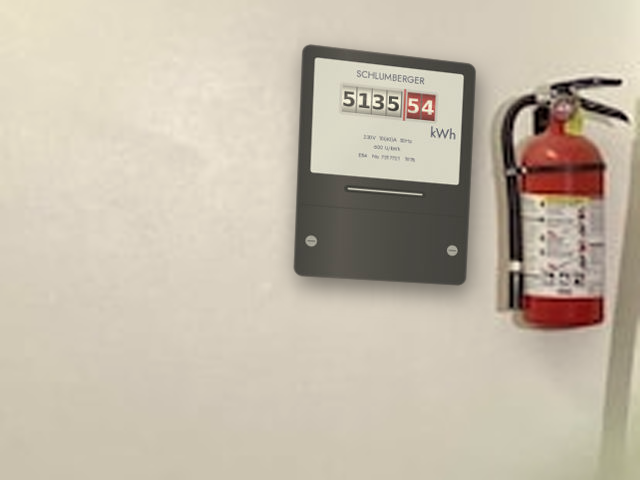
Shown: kWh 5135.54
